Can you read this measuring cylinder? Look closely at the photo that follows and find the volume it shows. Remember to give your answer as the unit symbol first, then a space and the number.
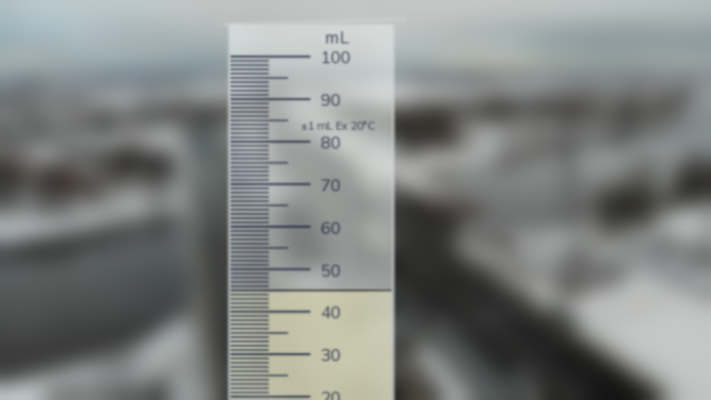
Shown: mL 45
